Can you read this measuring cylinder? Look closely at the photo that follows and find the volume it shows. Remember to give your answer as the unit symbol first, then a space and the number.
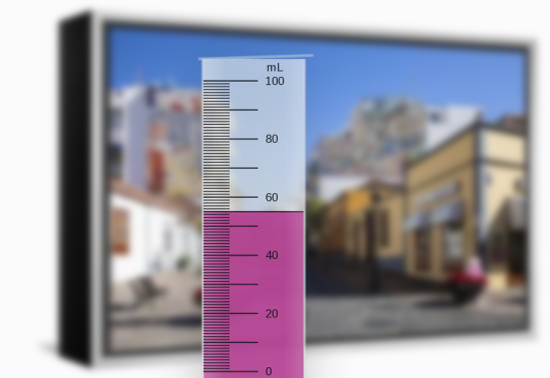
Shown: mL 55
